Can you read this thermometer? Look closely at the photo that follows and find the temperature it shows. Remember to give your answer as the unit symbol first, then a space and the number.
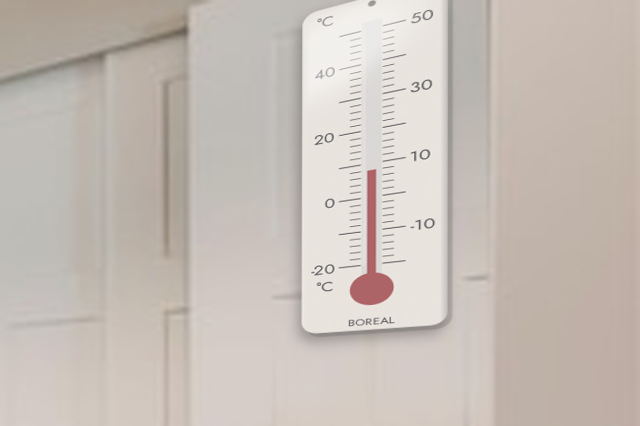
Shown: °C 8
